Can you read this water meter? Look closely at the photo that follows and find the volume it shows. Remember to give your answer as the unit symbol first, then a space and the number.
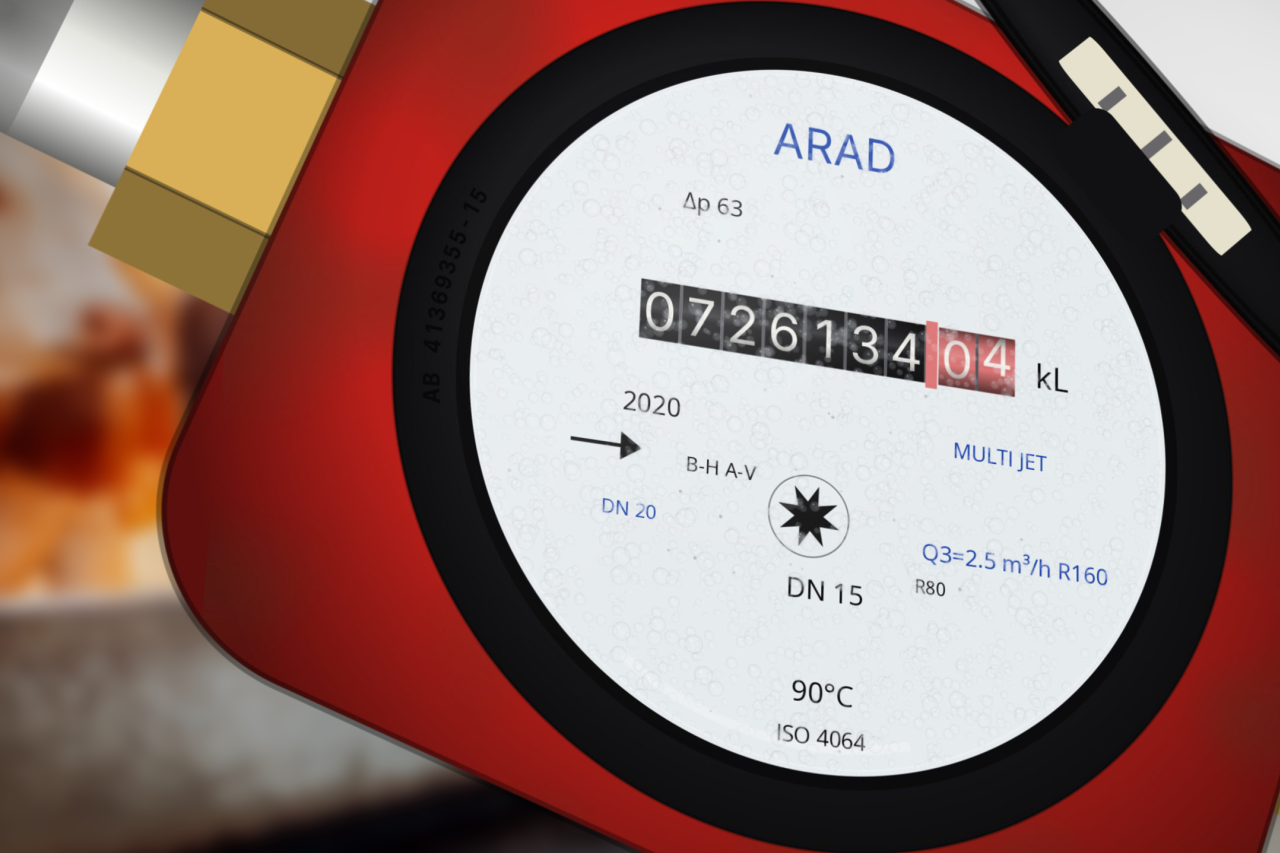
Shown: kL 726134.04
